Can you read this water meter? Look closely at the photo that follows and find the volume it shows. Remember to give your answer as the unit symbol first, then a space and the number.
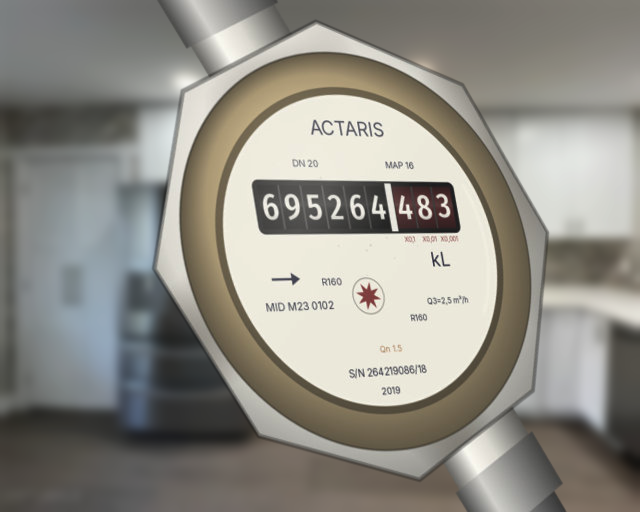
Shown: kL 695264.483
